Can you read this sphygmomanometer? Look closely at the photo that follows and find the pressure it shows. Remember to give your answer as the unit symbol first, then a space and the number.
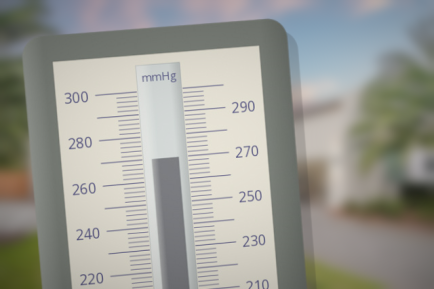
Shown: mmHg 270
